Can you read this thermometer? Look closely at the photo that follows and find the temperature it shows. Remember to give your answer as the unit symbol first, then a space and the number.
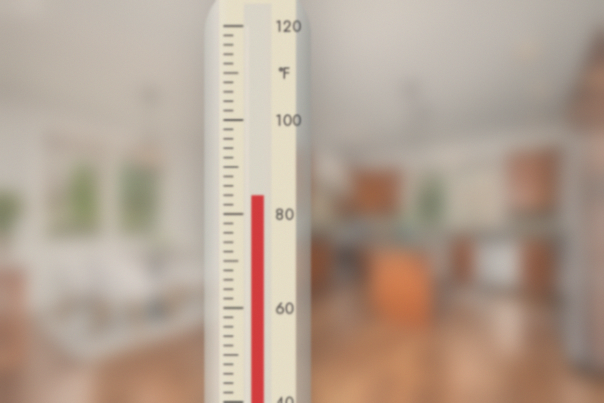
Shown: °F 84
